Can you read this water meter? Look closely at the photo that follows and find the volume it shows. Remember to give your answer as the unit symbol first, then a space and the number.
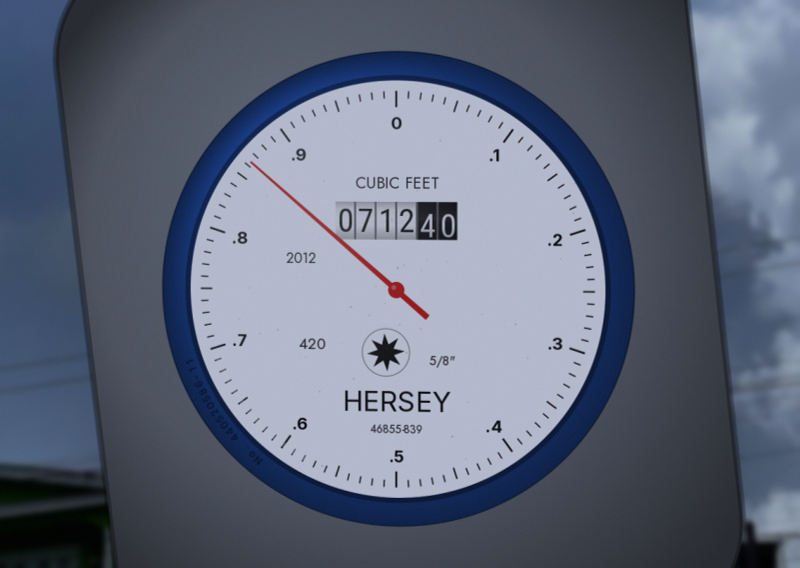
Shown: ft³ 71239.86
